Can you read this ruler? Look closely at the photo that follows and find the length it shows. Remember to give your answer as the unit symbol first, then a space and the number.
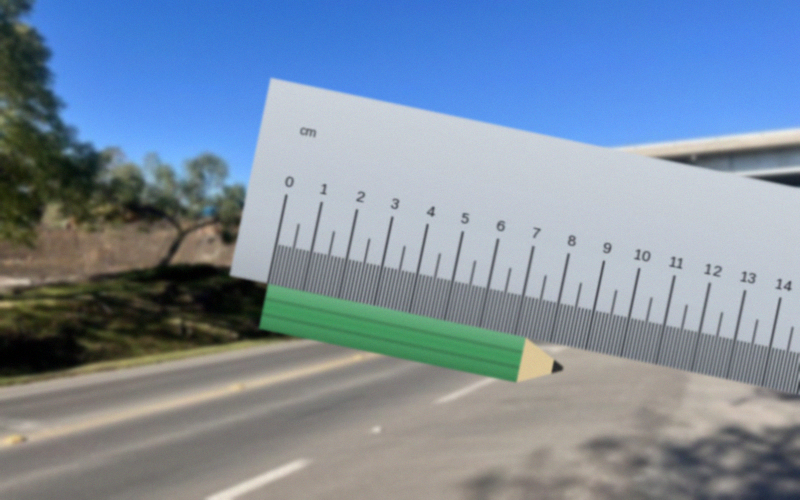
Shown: cm 8.5
